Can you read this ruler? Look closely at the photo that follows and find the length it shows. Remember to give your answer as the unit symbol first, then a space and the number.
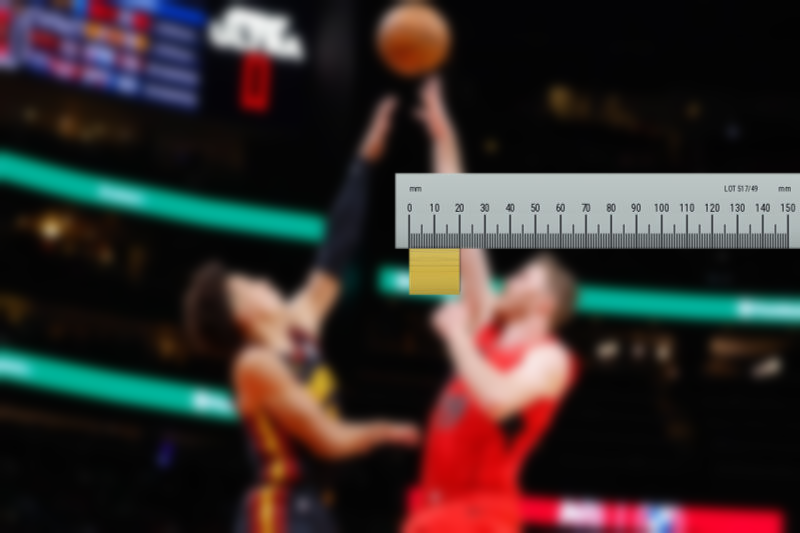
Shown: mm 20
